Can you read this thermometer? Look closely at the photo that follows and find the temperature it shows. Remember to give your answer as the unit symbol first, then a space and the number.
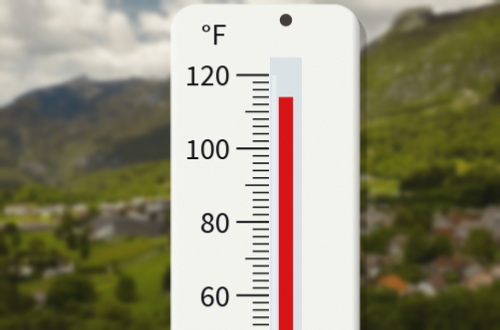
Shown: °F 114
